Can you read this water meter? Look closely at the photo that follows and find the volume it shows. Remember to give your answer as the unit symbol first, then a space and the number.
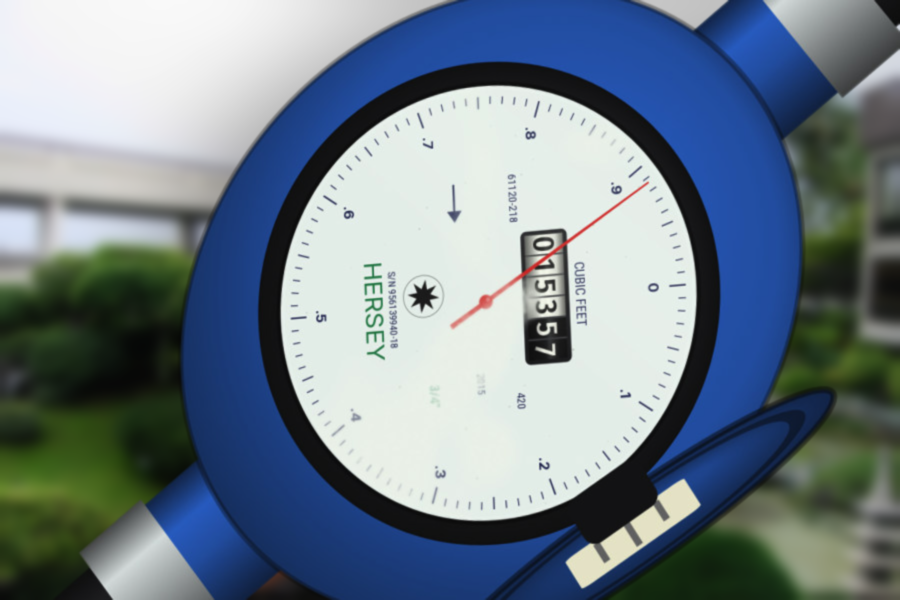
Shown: ft³ 15356.91
